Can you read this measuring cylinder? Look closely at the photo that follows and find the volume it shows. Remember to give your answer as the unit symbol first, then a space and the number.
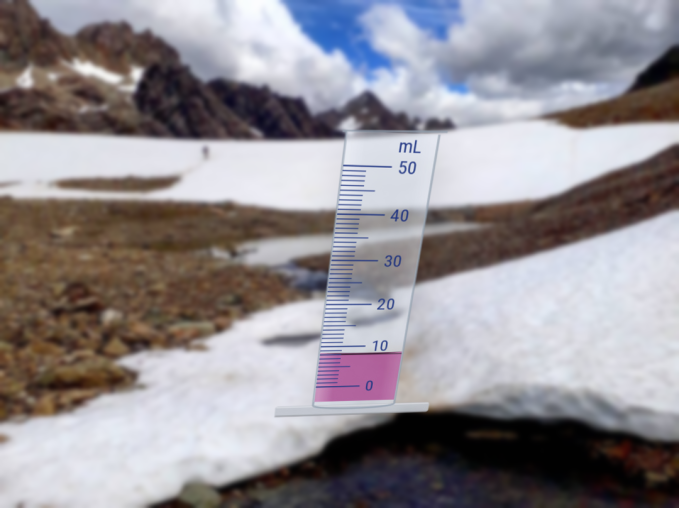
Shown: mL 8
